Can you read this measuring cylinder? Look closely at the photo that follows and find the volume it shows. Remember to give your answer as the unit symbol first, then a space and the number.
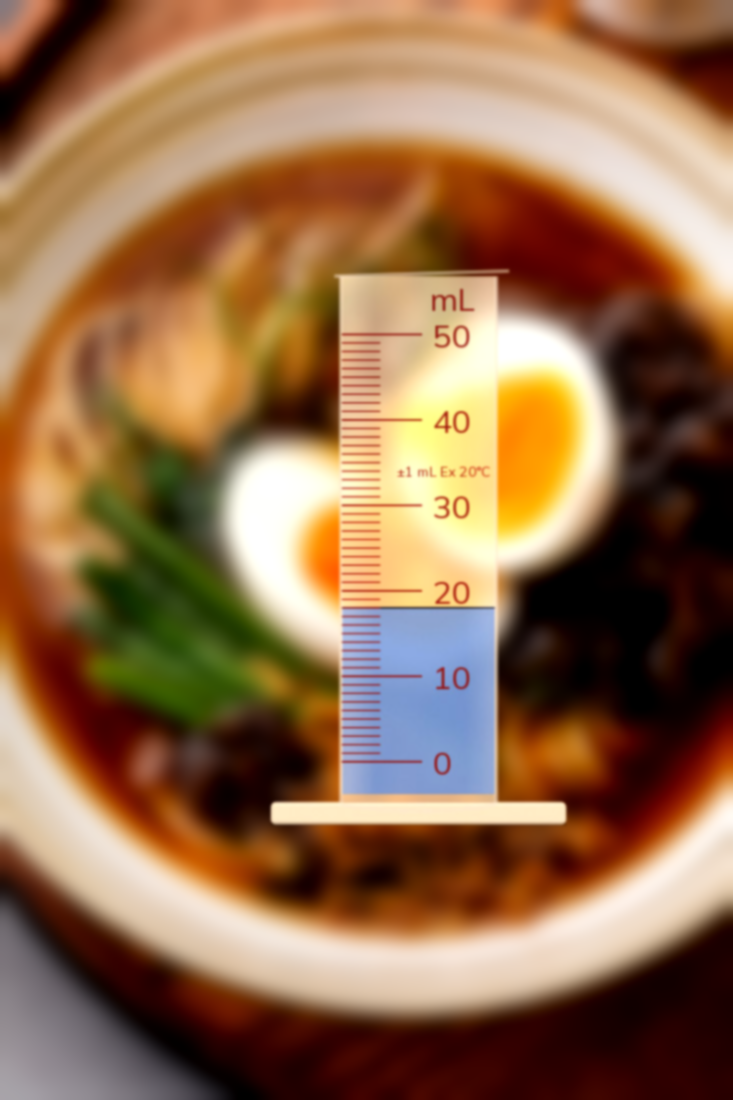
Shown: mL 18
